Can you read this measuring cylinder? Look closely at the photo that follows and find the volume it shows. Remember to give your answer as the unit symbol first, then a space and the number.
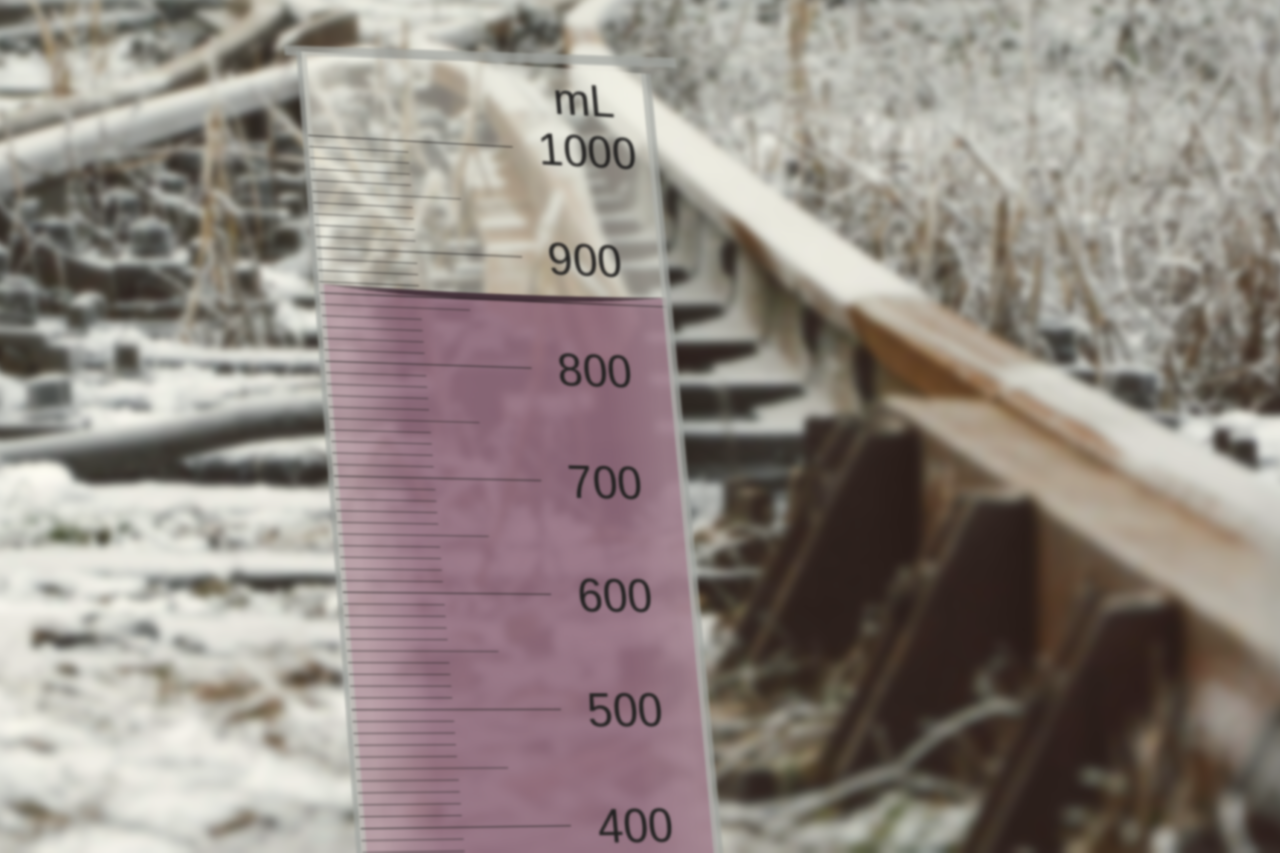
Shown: mL 860
